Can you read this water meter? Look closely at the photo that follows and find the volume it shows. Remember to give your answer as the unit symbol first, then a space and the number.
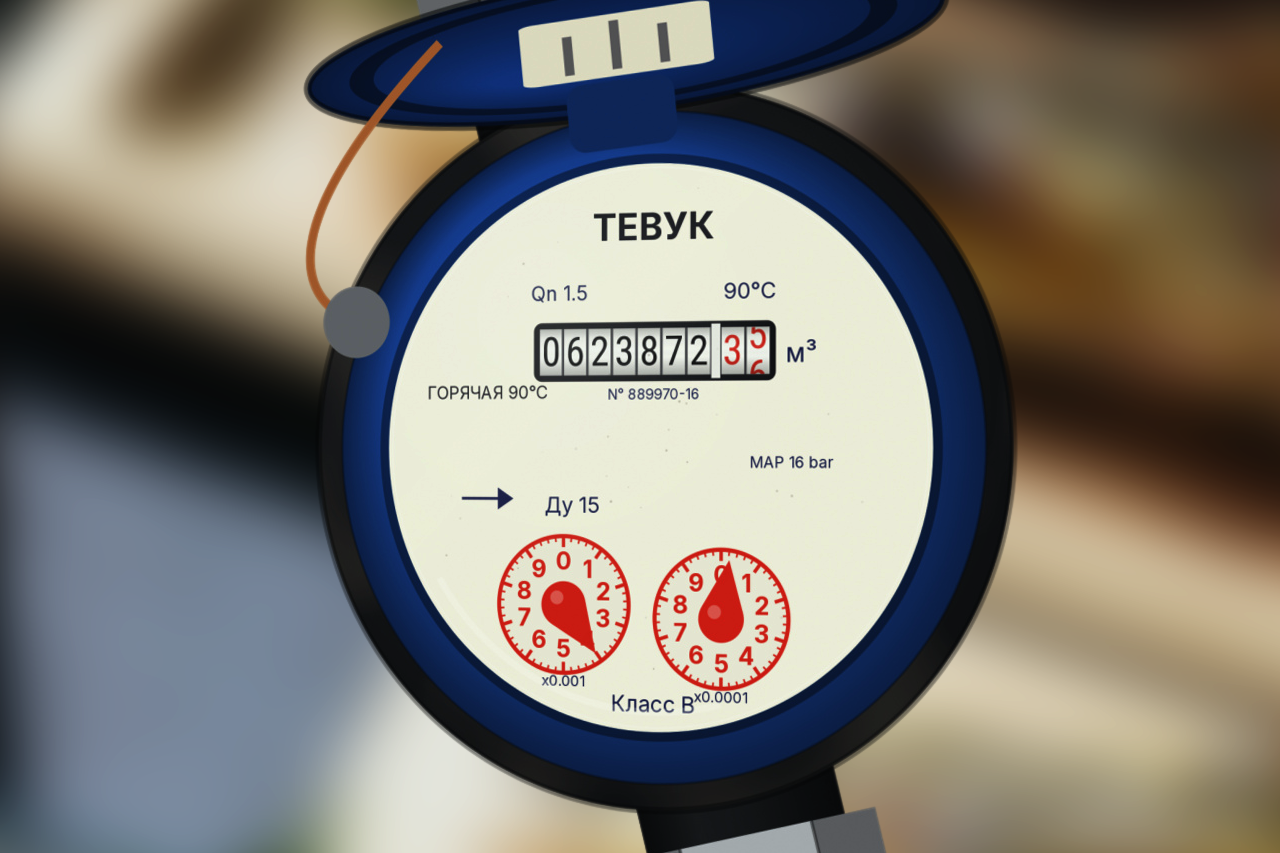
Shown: m³ 623872.3540
